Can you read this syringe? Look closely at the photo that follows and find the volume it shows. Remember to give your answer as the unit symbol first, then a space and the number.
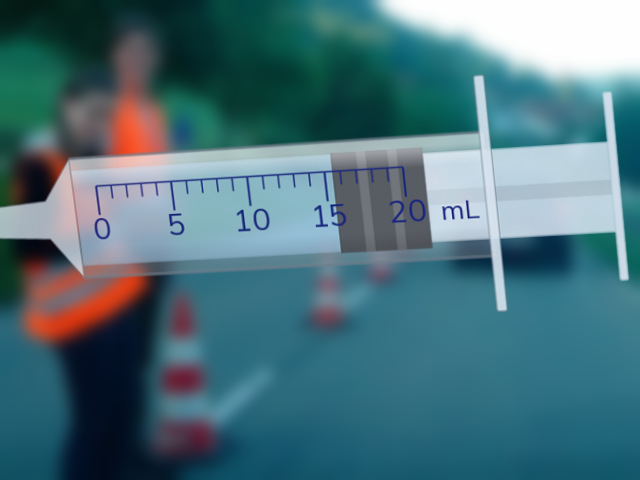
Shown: mL 15.5
